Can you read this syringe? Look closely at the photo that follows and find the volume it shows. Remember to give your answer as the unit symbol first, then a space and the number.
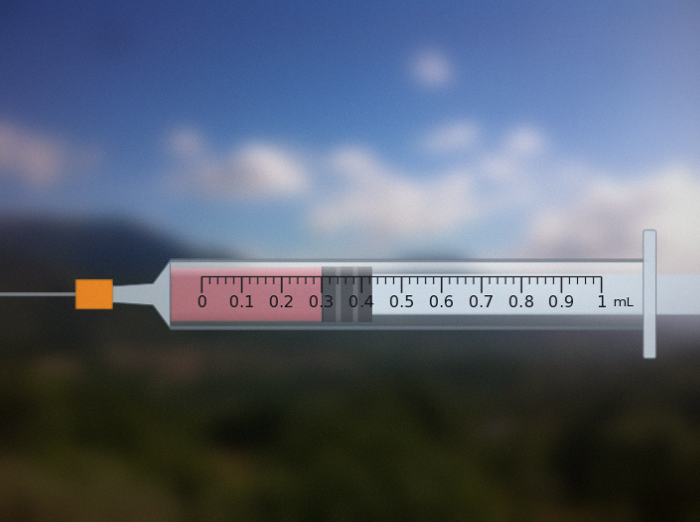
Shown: mL 0.3
